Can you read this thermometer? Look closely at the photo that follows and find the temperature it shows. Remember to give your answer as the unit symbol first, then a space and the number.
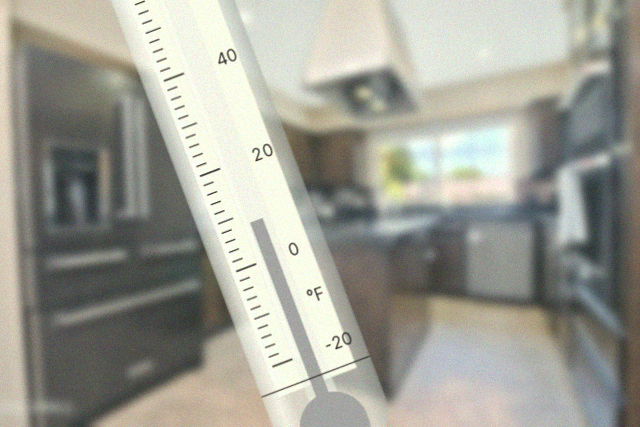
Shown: °F 8
